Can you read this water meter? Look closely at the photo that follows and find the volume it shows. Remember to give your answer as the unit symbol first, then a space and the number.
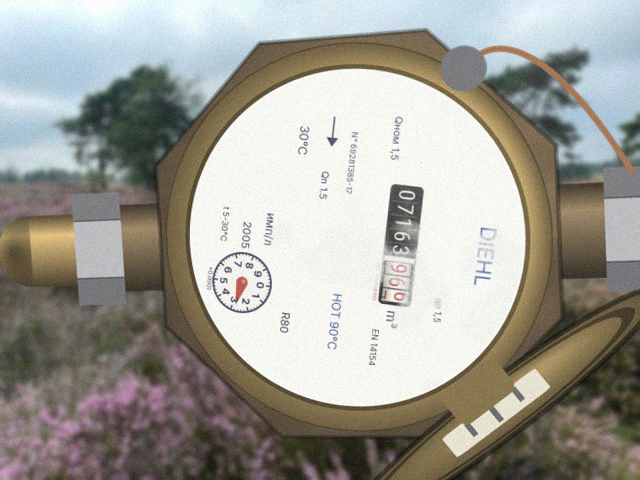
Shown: m³ 7163.9662
